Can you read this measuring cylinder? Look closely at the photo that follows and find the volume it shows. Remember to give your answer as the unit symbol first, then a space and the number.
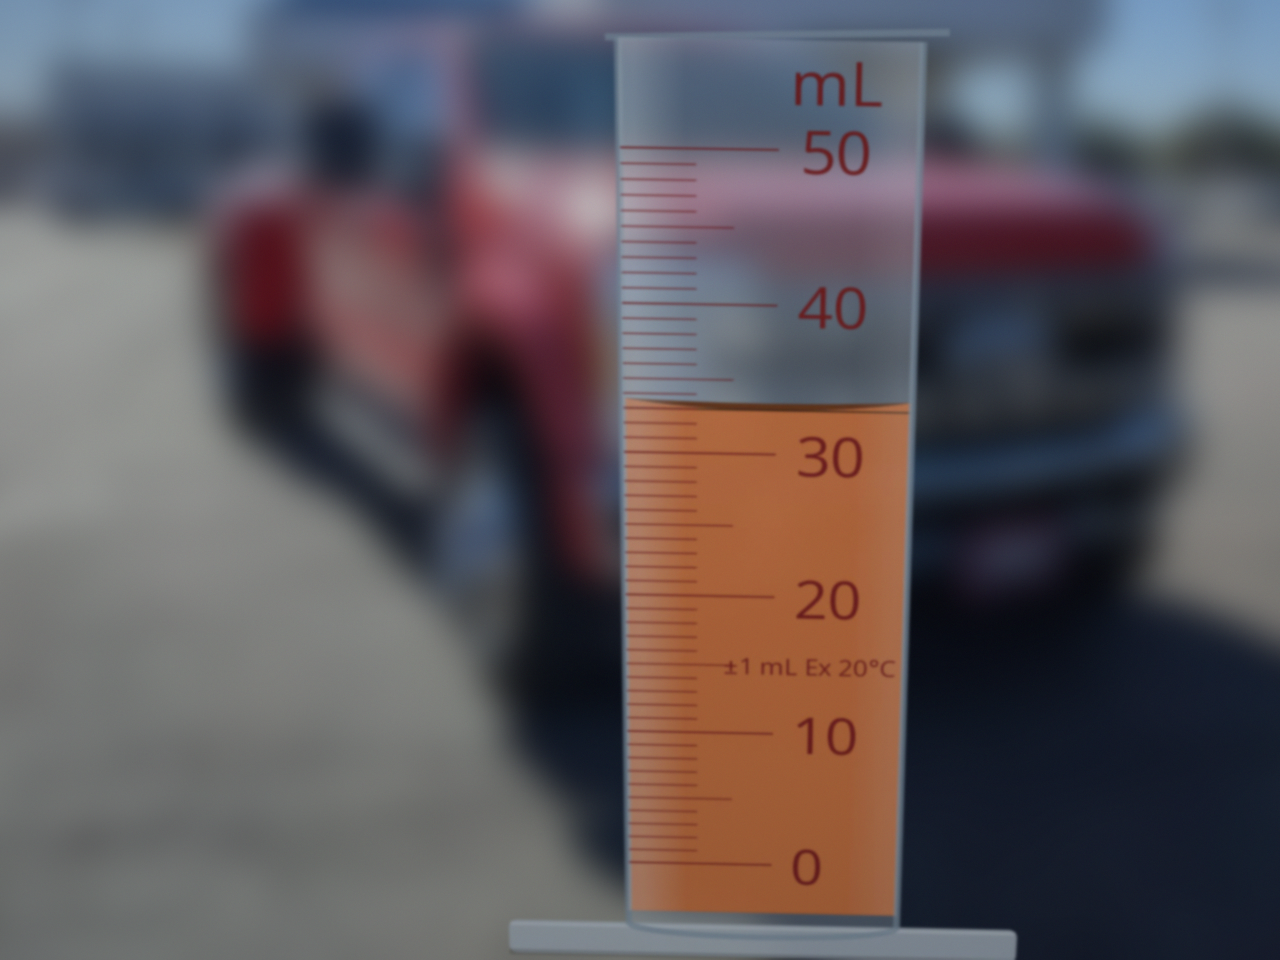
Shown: mL 33
